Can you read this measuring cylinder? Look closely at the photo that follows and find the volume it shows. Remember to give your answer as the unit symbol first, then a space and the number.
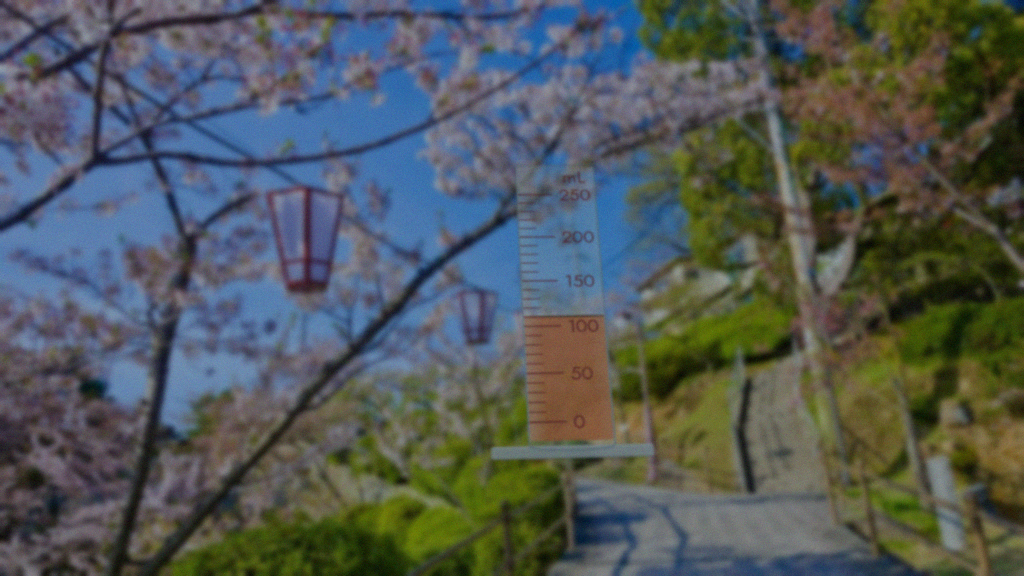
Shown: mL 110
